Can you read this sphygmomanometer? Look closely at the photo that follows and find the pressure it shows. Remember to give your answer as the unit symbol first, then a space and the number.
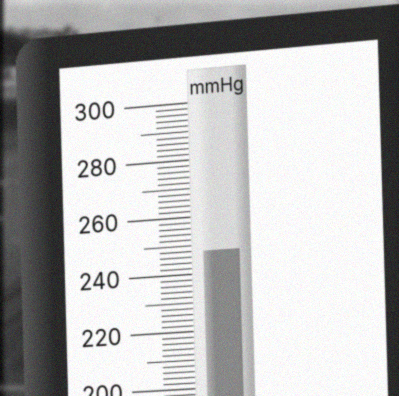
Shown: mmHg 248
